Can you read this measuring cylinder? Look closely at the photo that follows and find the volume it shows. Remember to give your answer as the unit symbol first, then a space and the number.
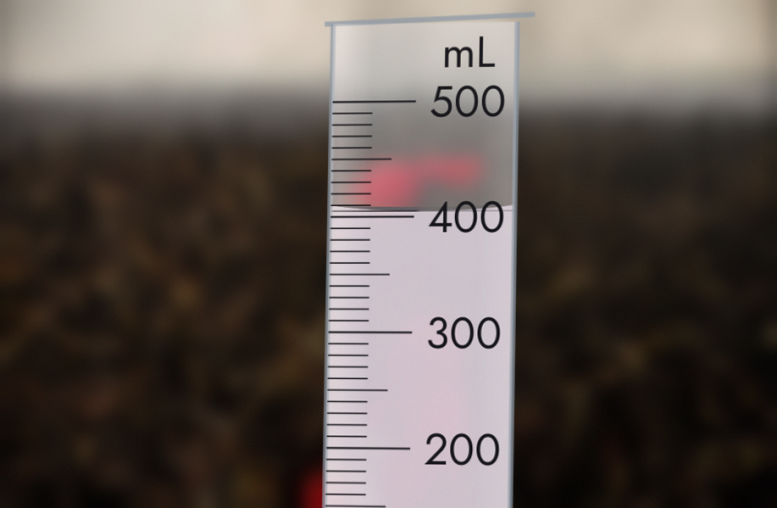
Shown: mL 405
